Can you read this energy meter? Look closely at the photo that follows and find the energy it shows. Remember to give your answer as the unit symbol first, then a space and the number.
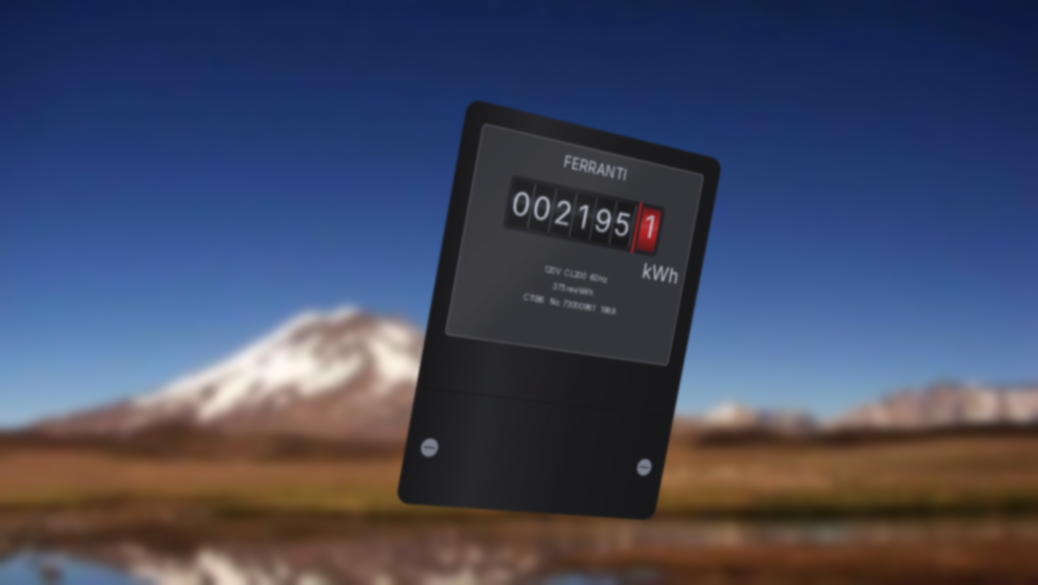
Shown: kWh 2195.1
